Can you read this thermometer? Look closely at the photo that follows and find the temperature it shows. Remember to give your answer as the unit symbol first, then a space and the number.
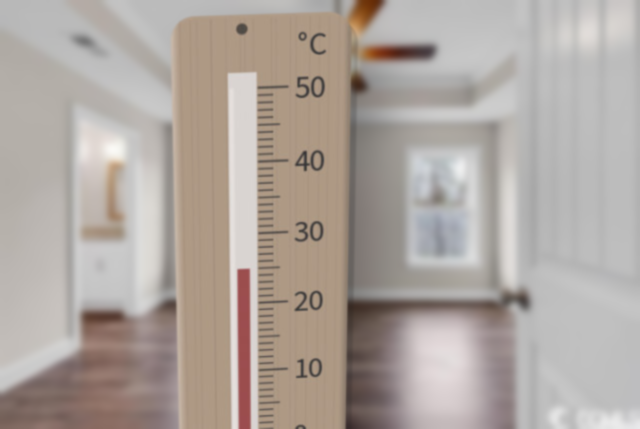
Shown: °C 25
